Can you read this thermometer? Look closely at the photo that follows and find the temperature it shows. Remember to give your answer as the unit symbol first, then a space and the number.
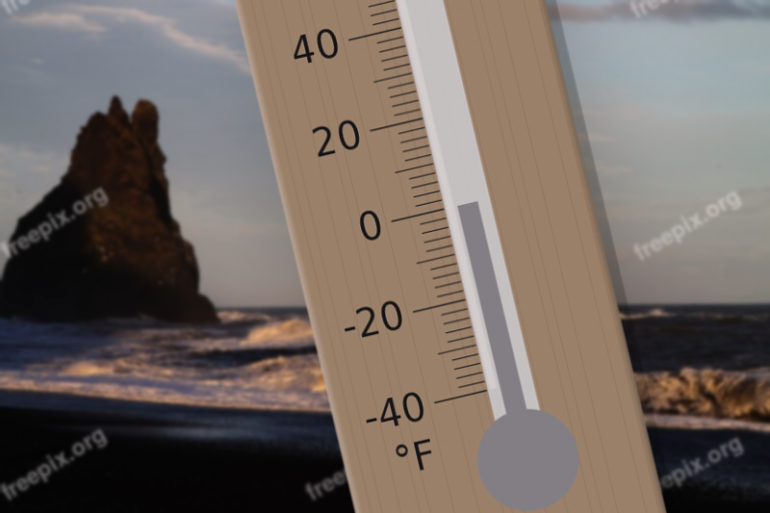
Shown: °F 0
